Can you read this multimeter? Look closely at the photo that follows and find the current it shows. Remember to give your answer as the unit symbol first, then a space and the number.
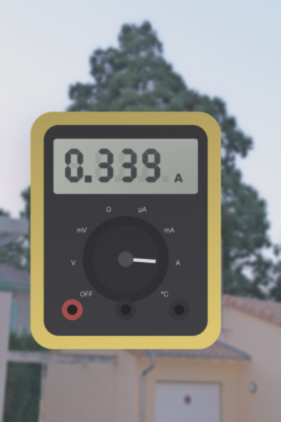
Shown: A 0.339
